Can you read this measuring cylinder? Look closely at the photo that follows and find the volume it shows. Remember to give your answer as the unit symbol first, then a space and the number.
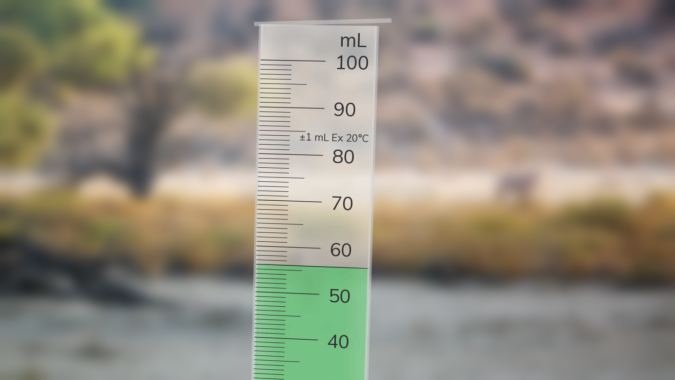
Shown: mL 56
